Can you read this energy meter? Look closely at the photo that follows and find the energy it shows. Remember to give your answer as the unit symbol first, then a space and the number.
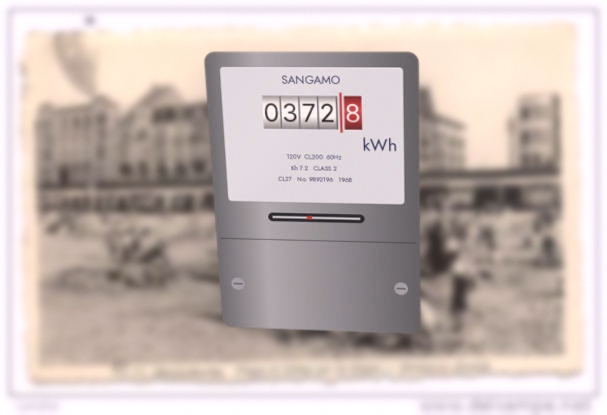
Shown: kWh 372.8
